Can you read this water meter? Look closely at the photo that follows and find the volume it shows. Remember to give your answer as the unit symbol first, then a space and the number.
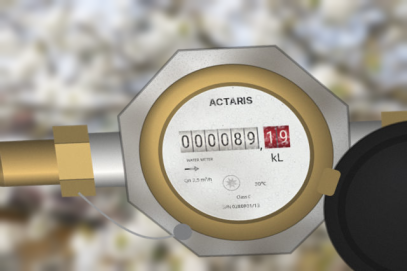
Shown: kL 89.19
